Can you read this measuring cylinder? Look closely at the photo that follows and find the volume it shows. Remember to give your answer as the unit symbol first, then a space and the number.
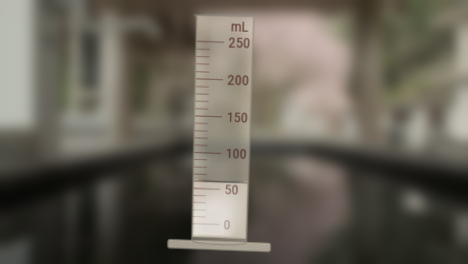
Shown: mL 60
